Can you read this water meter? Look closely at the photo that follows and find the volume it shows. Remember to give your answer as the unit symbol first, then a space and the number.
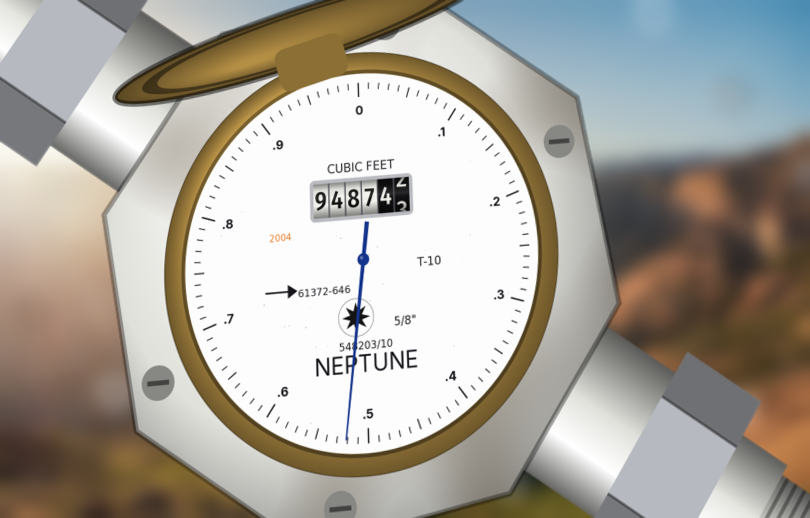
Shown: ft³ 948742.52
